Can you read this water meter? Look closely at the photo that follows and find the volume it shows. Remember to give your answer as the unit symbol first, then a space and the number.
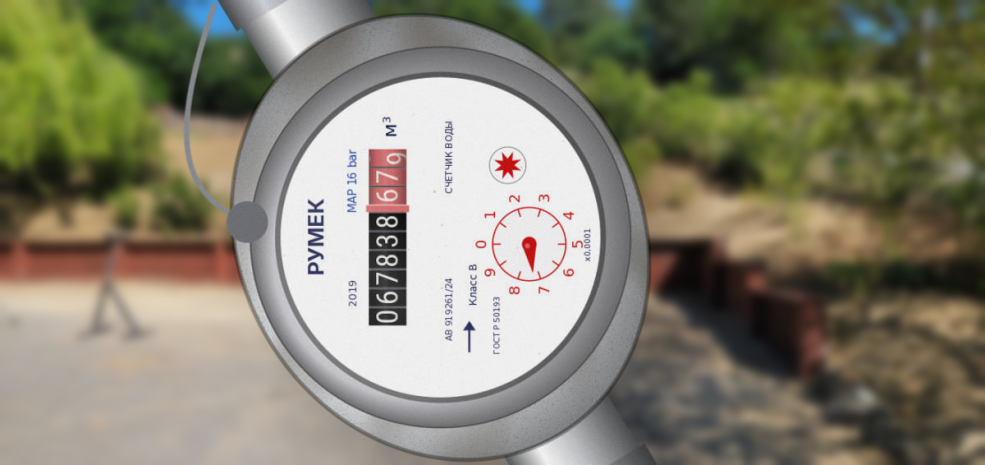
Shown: m³ 67838.6787
